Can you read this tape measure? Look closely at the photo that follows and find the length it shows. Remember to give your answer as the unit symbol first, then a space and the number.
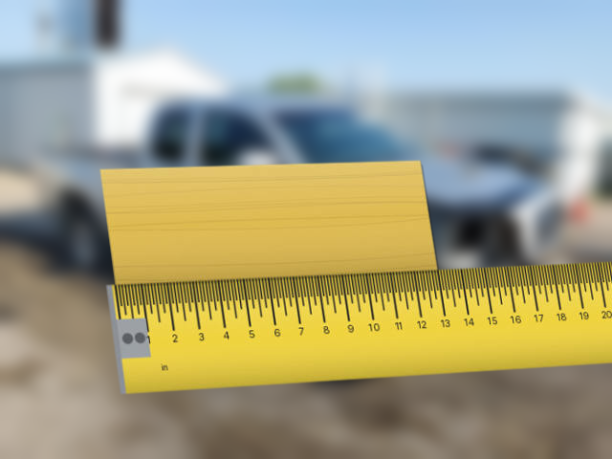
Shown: in 13
